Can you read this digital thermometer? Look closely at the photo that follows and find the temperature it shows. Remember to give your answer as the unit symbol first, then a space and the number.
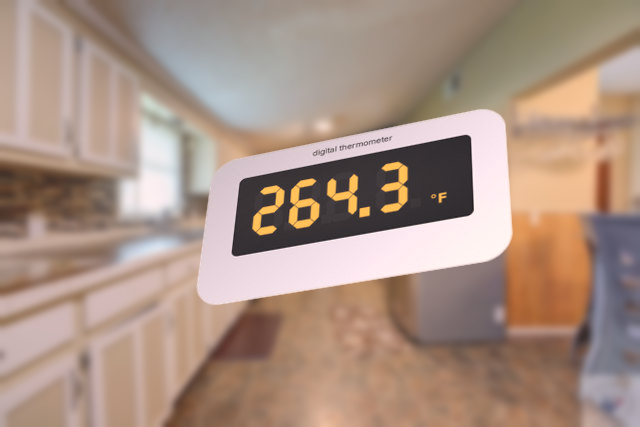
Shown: °F 264.3
